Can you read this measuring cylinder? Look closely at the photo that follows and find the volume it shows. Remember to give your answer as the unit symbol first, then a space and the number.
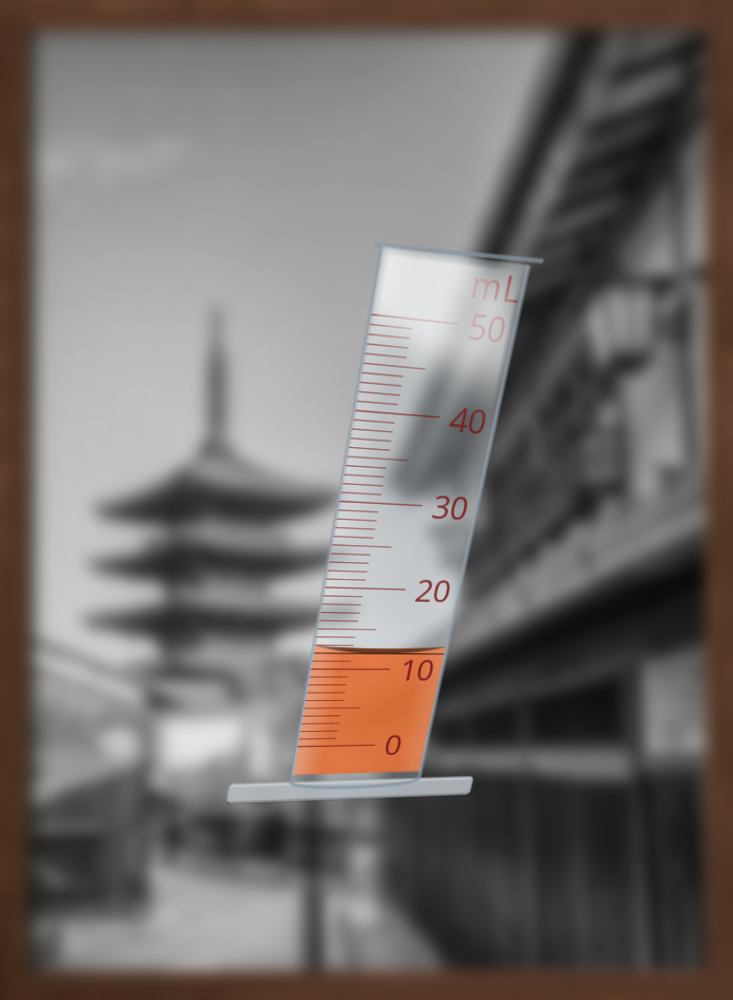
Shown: mL 12
